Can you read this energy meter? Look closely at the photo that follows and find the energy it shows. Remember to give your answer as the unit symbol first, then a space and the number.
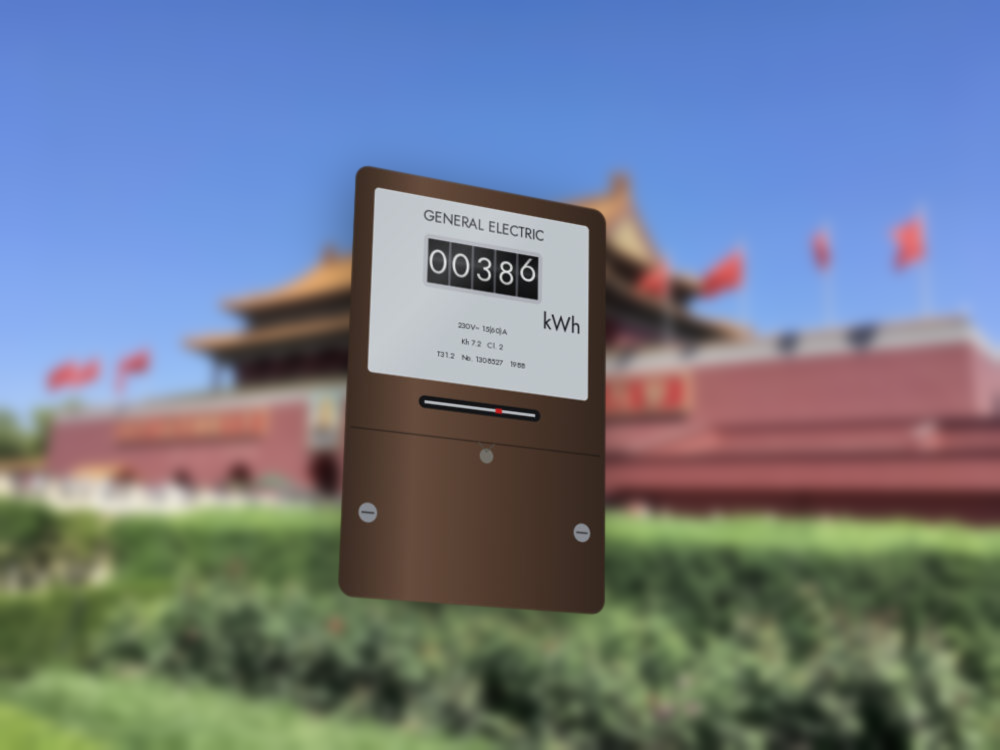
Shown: kWh 386
